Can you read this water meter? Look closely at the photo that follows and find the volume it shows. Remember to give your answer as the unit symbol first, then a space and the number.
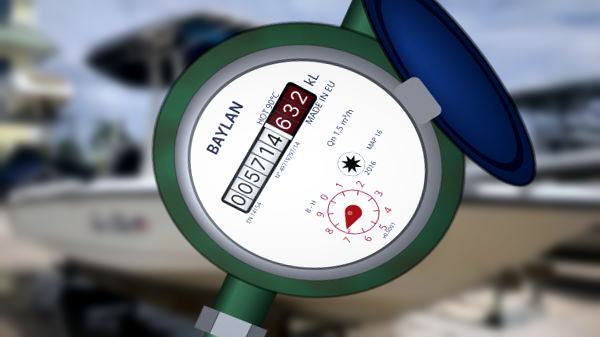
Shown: kL 5714.6327
